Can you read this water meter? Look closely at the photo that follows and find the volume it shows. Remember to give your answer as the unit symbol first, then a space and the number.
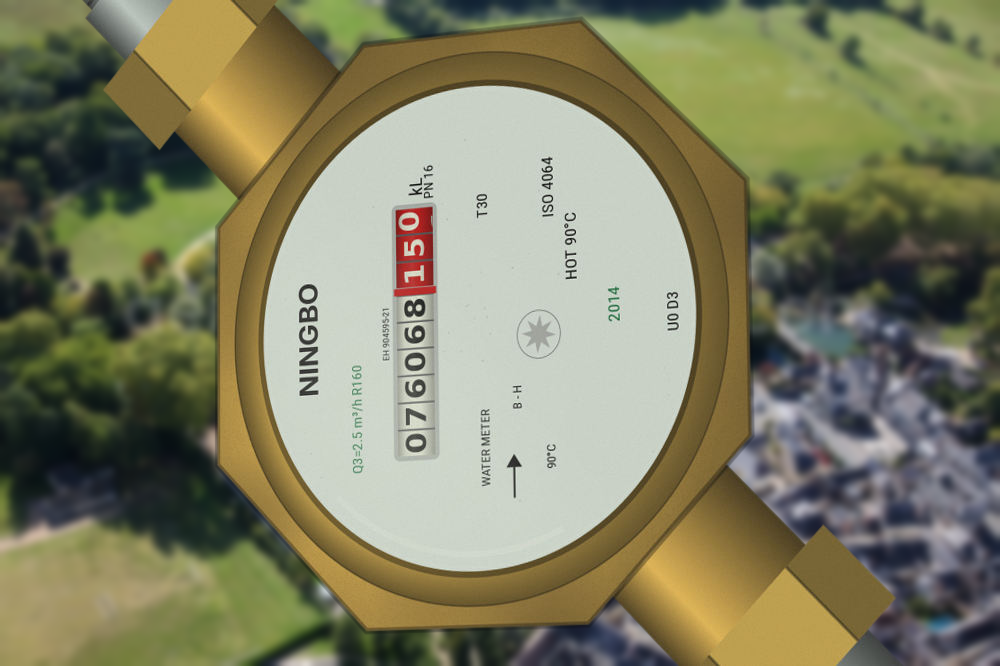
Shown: kL 76068.150
